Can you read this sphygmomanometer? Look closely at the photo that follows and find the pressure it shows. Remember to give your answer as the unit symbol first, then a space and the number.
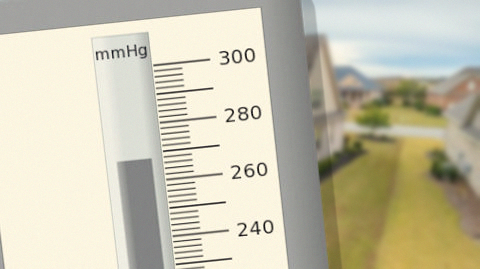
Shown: mmHg 268
